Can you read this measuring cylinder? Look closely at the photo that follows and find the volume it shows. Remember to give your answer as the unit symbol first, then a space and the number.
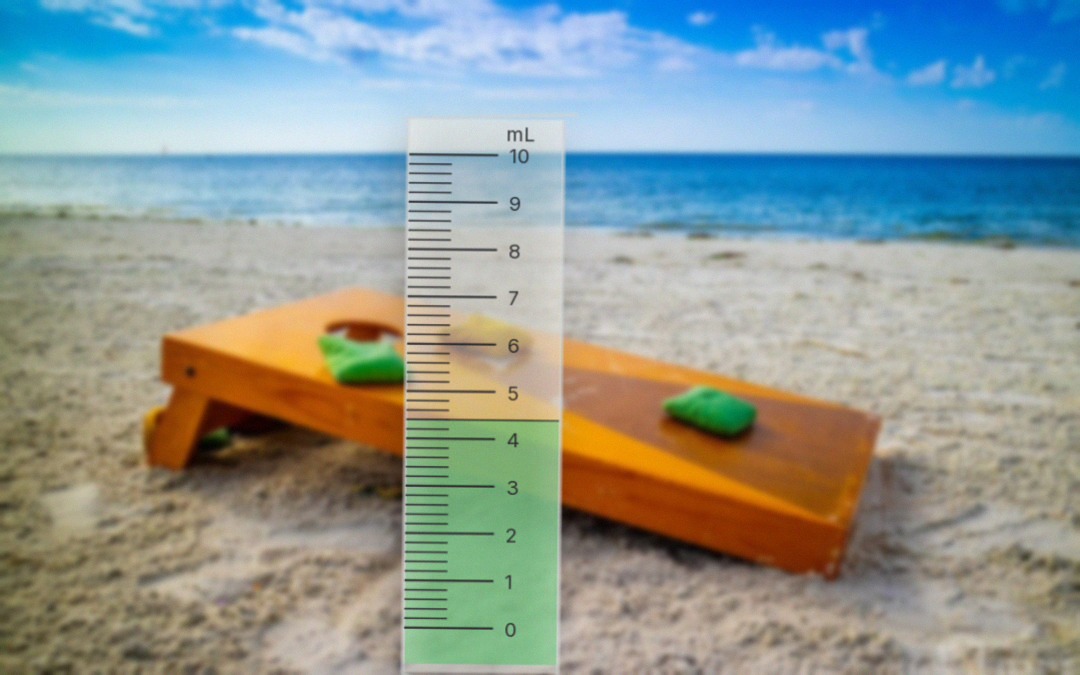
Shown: mL 4.4
